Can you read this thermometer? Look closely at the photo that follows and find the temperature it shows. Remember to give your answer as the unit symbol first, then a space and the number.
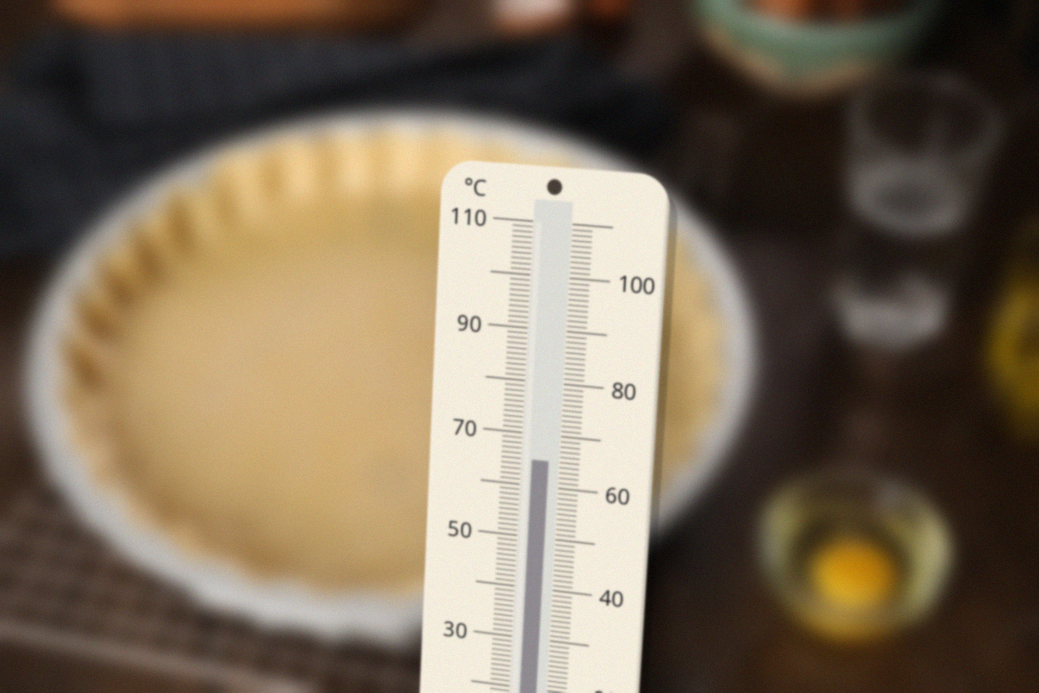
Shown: °C 65
